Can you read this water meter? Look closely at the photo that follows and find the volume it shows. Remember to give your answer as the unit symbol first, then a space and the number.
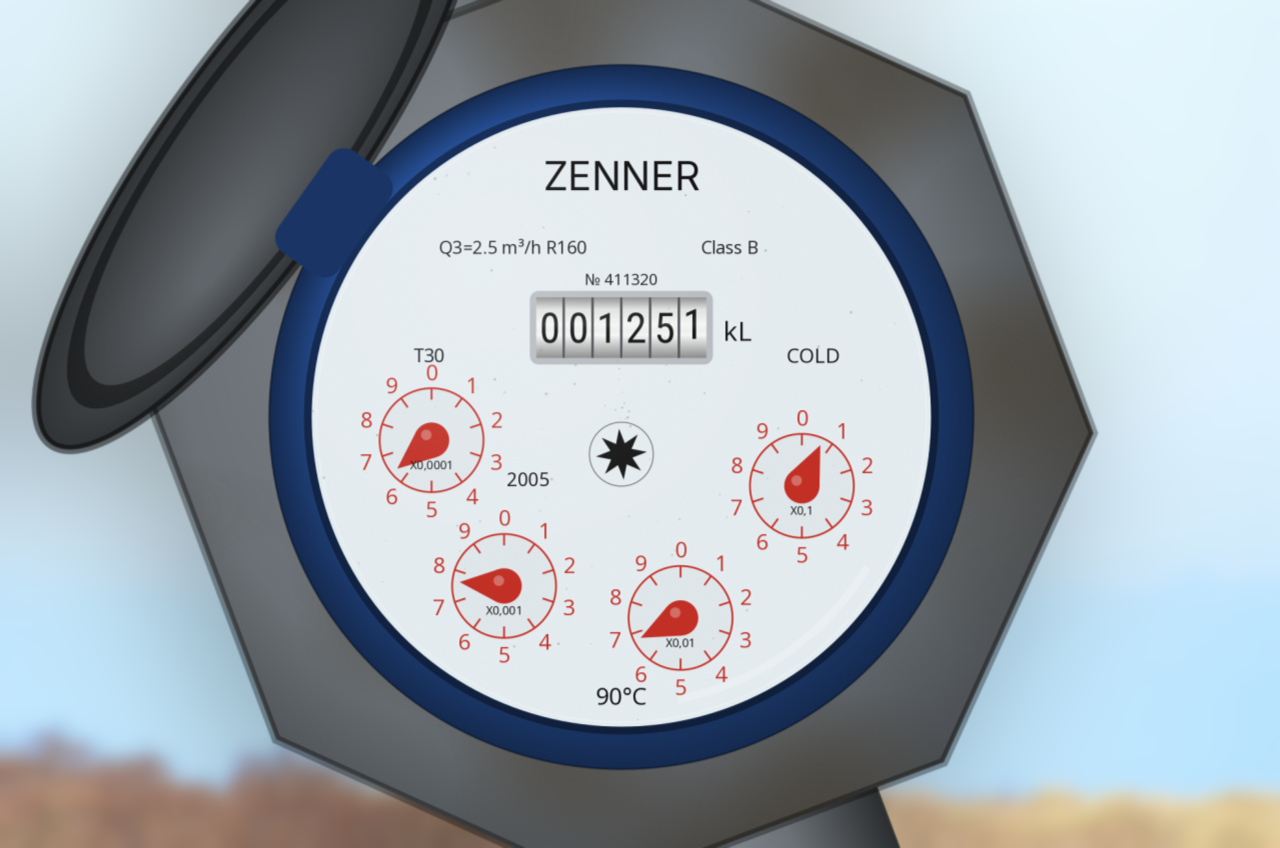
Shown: kL 1251.0676
